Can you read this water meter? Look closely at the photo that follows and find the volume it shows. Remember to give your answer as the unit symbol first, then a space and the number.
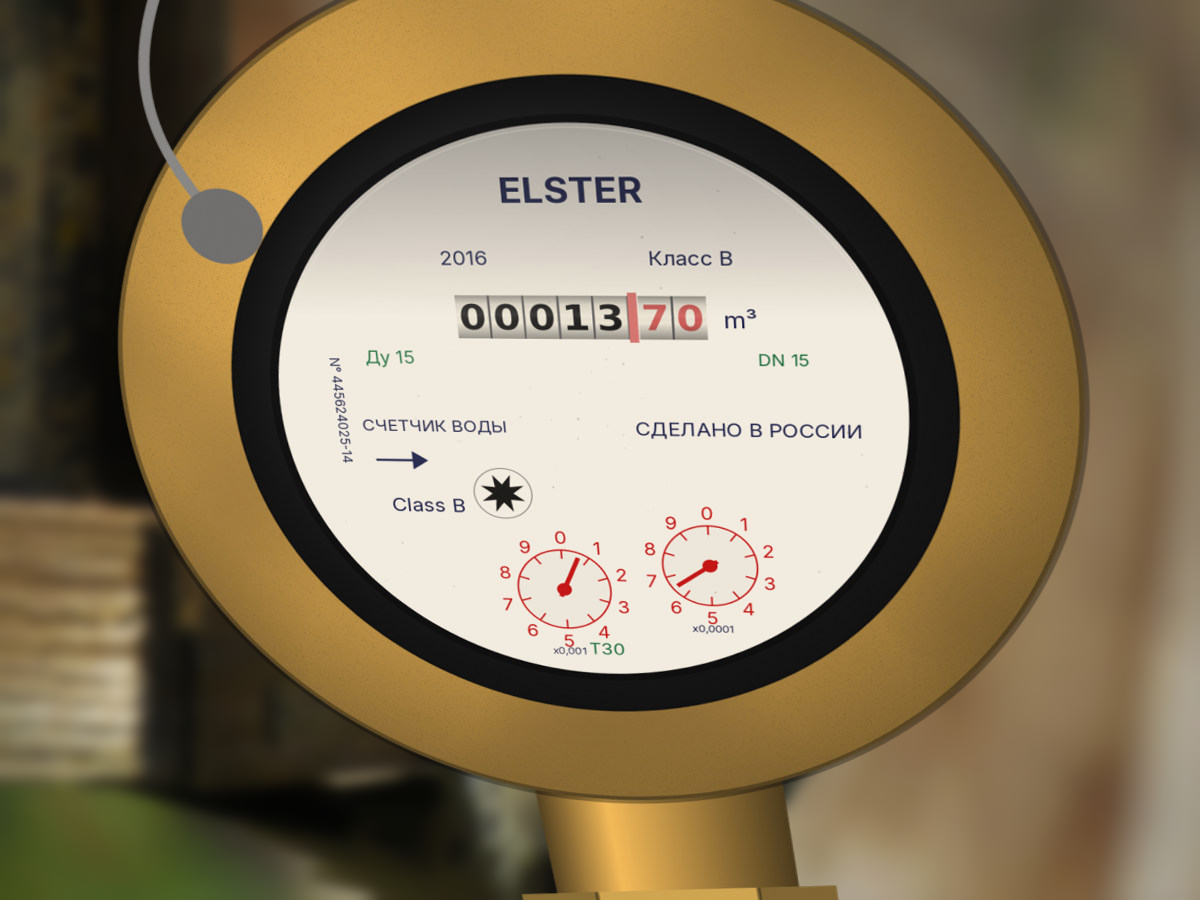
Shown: m³ 13.7006
